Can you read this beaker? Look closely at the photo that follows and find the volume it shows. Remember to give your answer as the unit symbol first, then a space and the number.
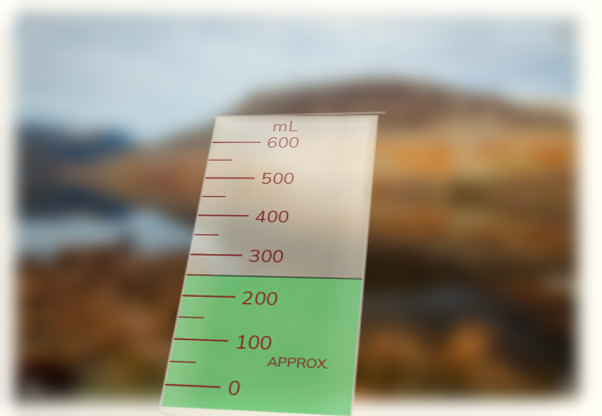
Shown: mL 250
